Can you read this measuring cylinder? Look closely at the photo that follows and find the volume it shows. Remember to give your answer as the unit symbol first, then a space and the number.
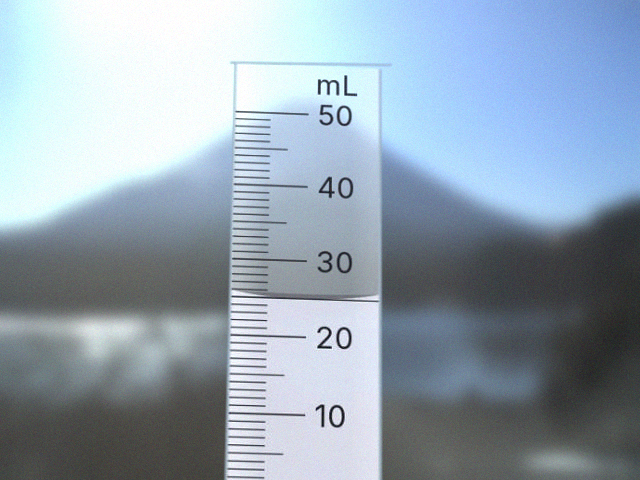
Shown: mL 25
